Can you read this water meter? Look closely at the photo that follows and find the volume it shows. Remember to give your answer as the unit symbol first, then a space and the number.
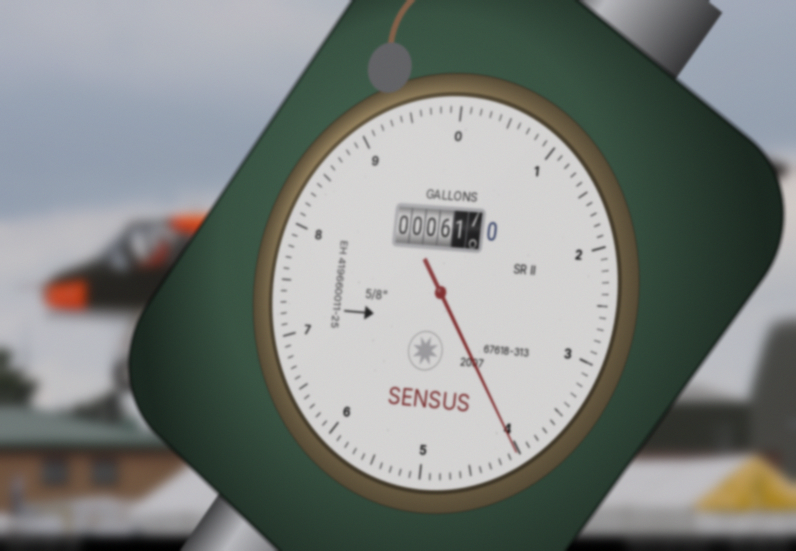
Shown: gal 6174.0
